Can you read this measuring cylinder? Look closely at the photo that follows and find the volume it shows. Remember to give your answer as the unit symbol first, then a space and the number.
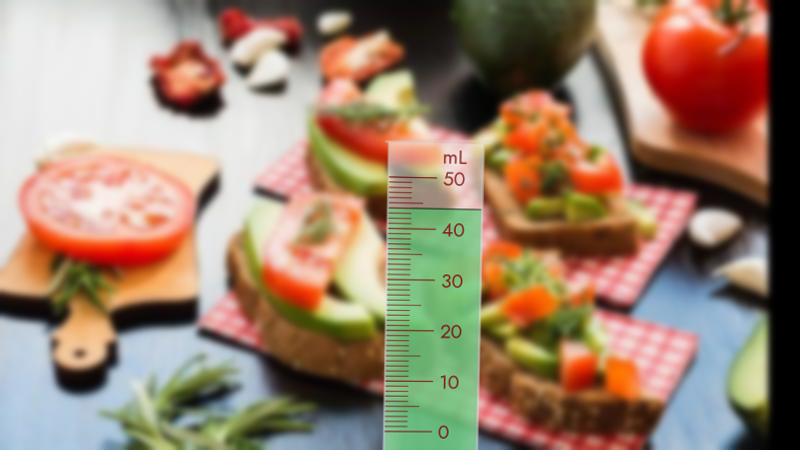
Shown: mL 44
